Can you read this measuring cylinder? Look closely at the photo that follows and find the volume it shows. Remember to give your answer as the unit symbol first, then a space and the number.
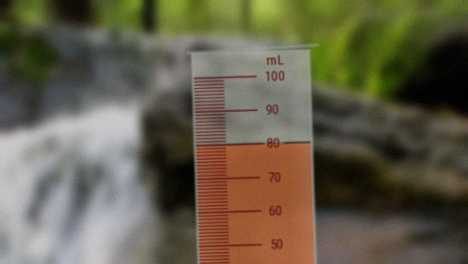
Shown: mL 80
